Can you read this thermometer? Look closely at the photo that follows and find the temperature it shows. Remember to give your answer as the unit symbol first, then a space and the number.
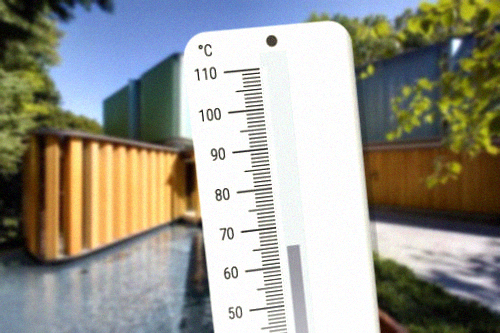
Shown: °C 65
